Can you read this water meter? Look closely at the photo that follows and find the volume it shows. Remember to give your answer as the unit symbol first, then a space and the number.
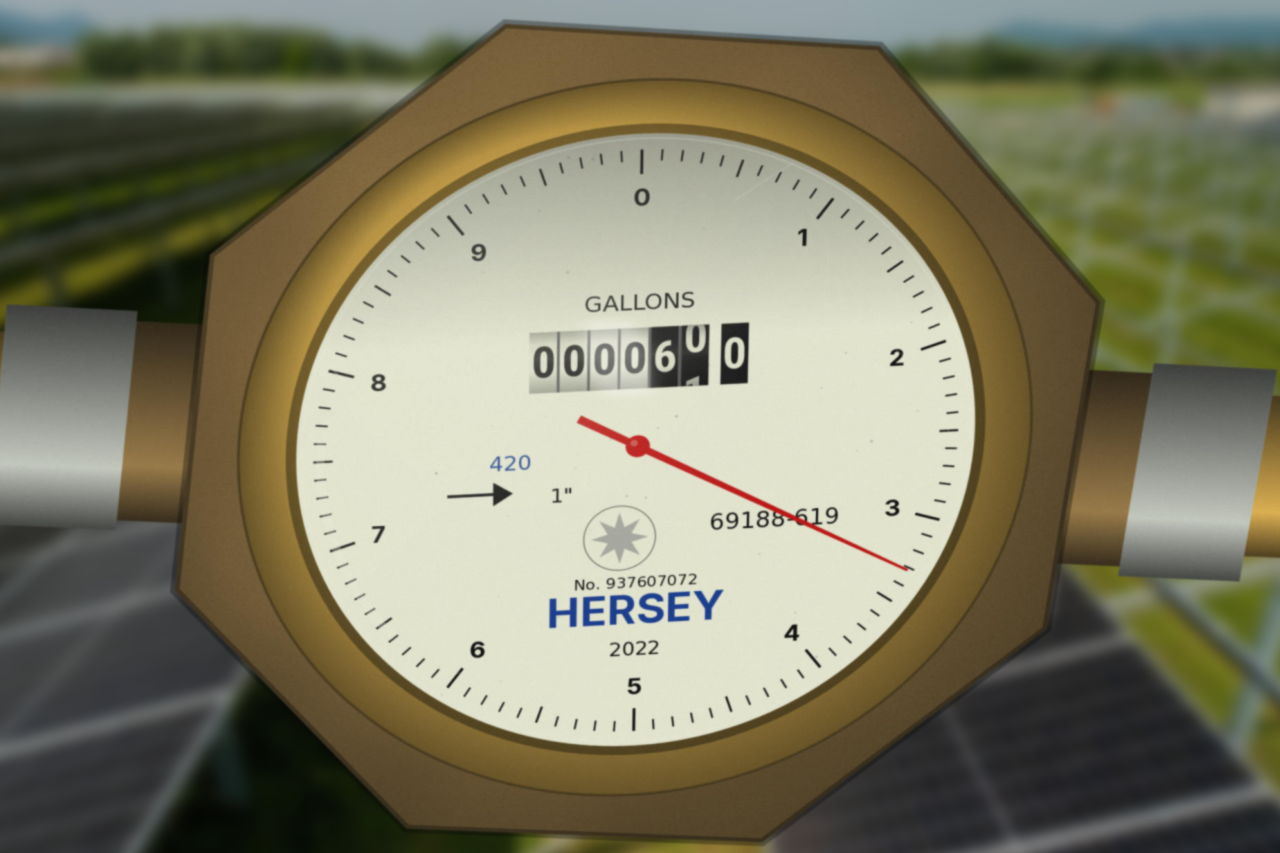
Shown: gal 603.3
